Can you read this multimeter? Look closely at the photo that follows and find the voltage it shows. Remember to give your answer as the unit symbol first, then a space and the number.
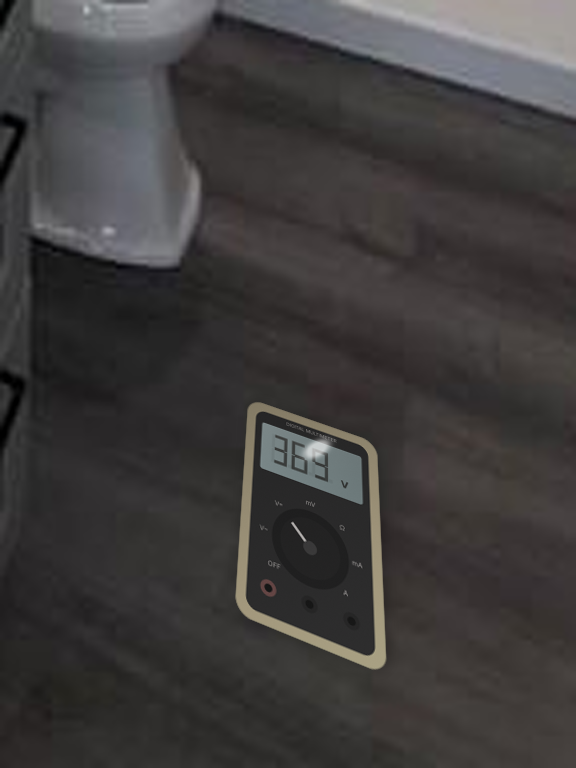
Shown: V 369
